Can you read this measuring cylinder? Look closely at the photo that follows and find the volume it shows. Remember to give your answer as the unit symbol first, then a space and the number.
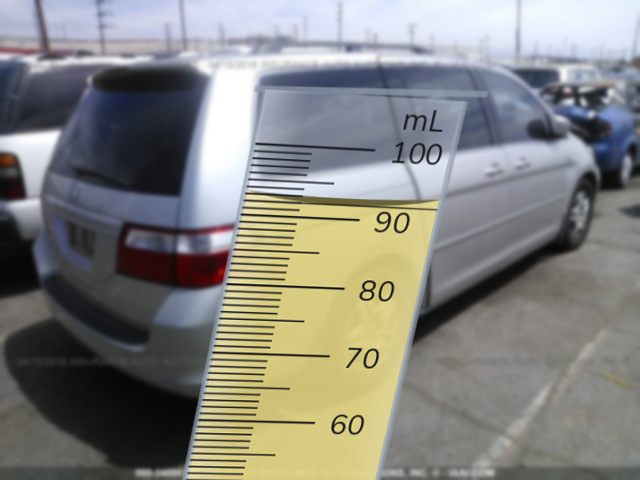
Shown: mL 92
